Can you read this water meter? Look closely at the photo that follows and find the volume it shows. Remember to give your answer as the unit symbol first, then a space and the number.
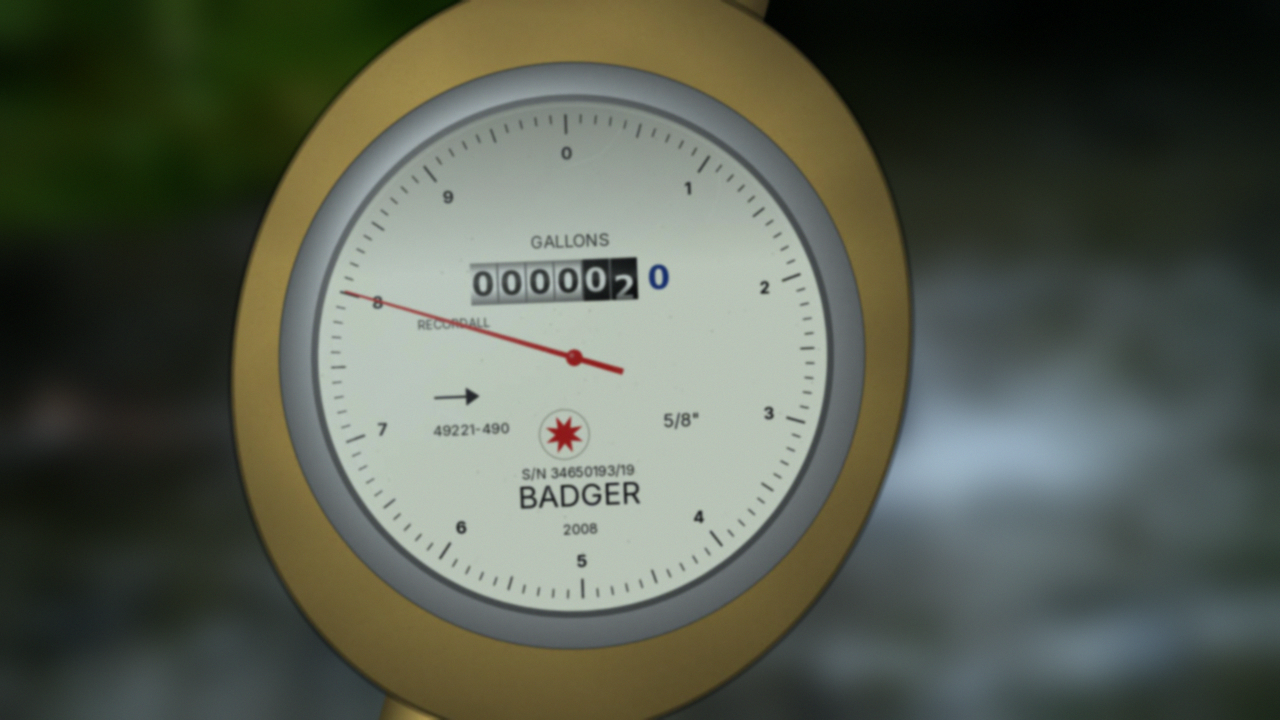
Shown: gal 18.0
